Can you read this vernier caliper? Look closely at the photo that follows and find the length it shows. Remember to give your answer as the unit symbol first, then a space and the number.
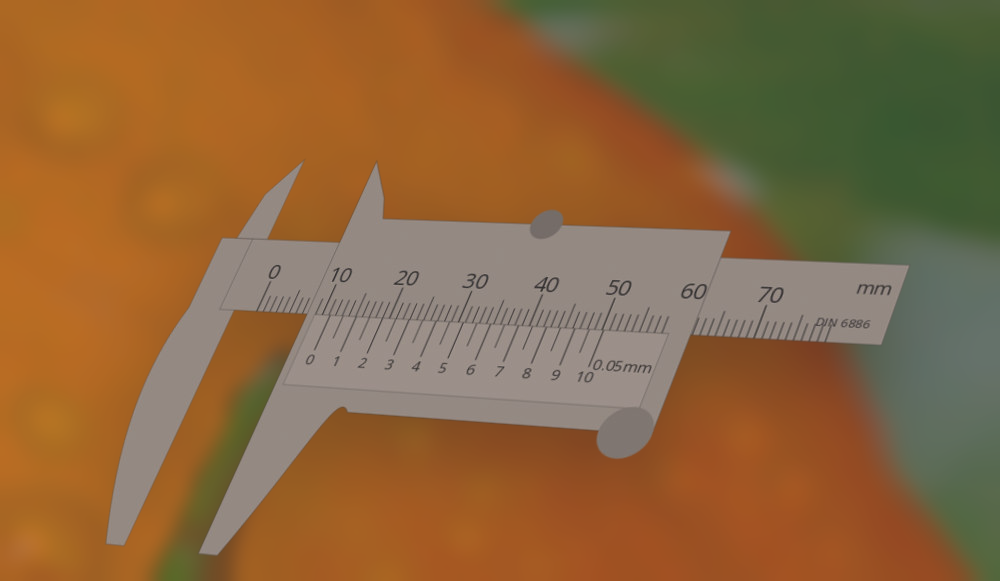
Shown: mm 11.2
